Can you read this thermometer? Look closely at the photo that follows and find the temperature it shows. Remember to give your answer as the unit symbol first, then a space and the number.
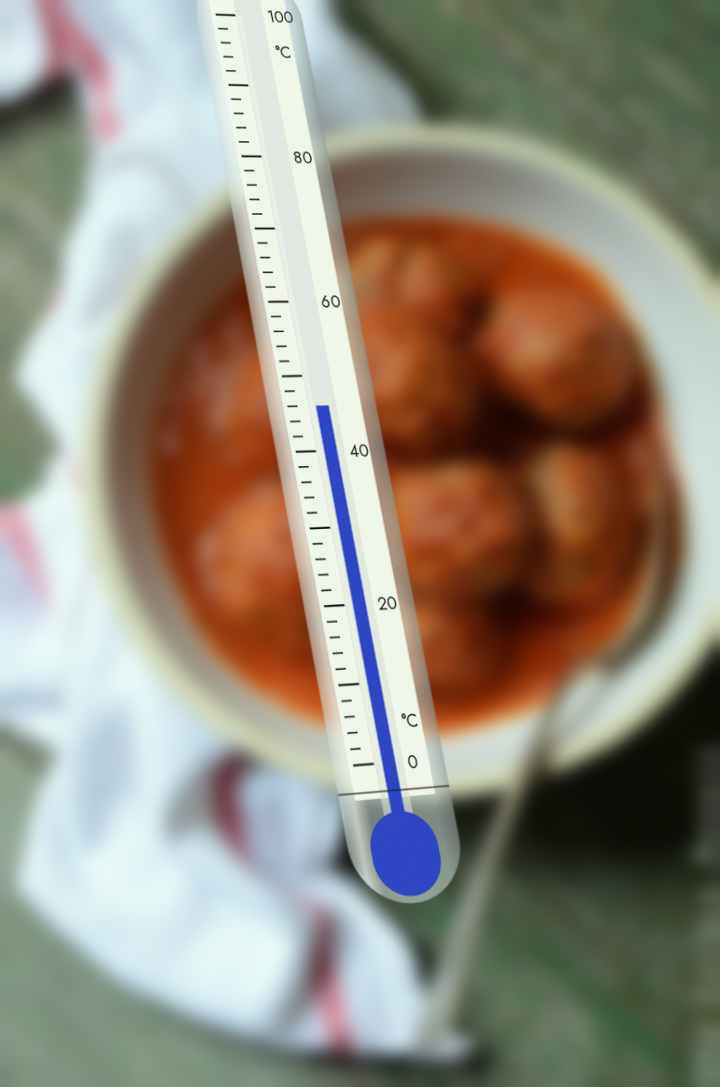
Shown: °C 46
